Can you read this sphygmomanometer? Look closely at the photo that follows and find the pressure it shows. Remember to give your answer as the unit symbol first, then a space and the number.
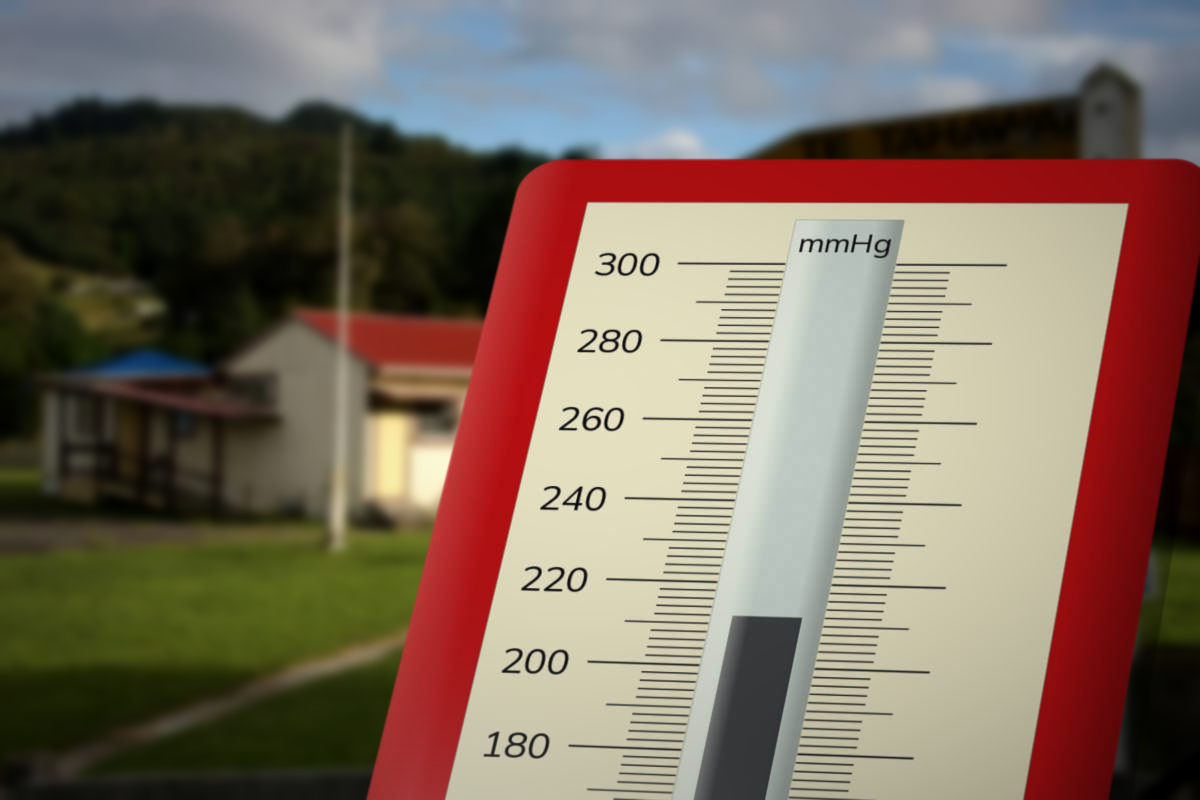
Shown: mmHg 212
